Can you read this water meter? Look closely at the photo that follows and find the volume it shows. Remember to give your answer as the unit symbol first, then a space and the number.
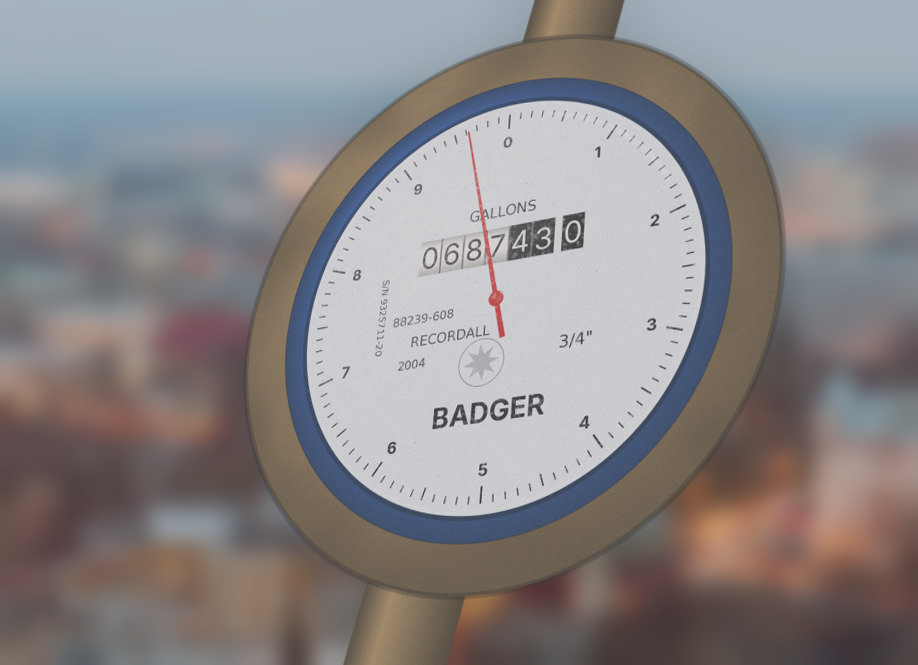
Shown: gal 687429.6
